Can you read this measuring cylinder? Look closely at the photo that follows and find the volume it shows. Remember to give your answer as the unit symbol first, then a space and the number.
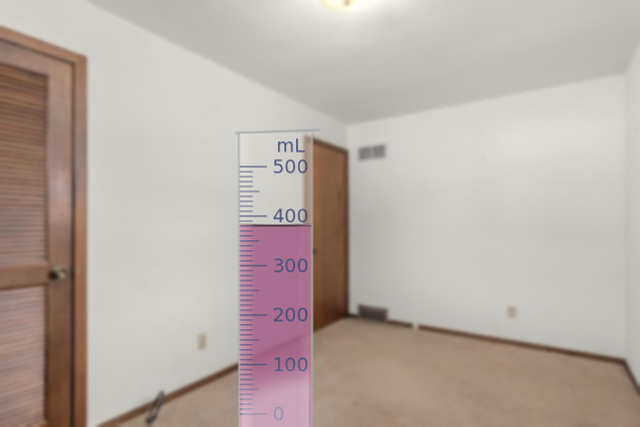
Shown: mL 380
